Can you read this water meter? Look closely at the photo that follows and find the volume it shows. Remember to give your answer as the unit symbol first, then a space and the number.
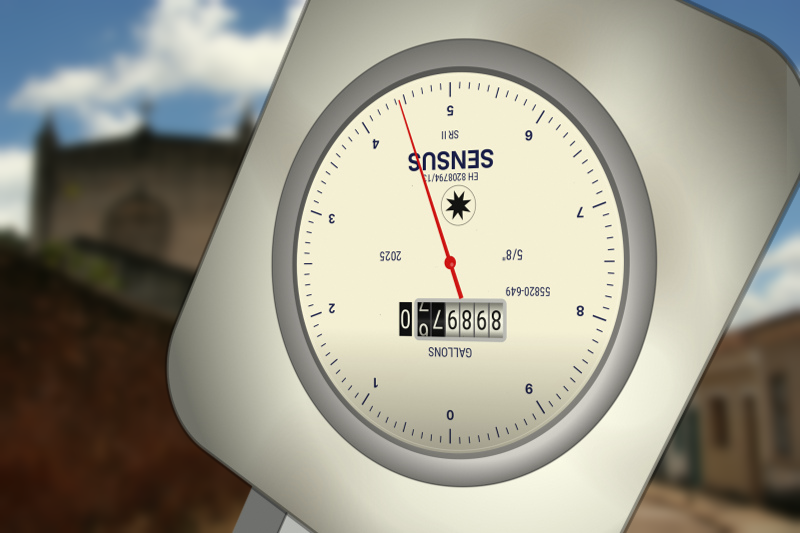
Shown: gal 8989764.4
